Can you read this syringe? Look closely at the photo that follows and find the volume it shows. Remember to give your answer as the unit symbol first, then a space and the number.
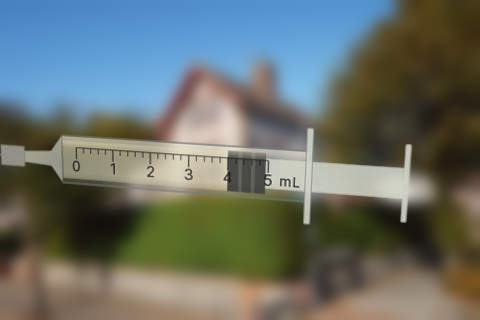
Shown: mL 4
